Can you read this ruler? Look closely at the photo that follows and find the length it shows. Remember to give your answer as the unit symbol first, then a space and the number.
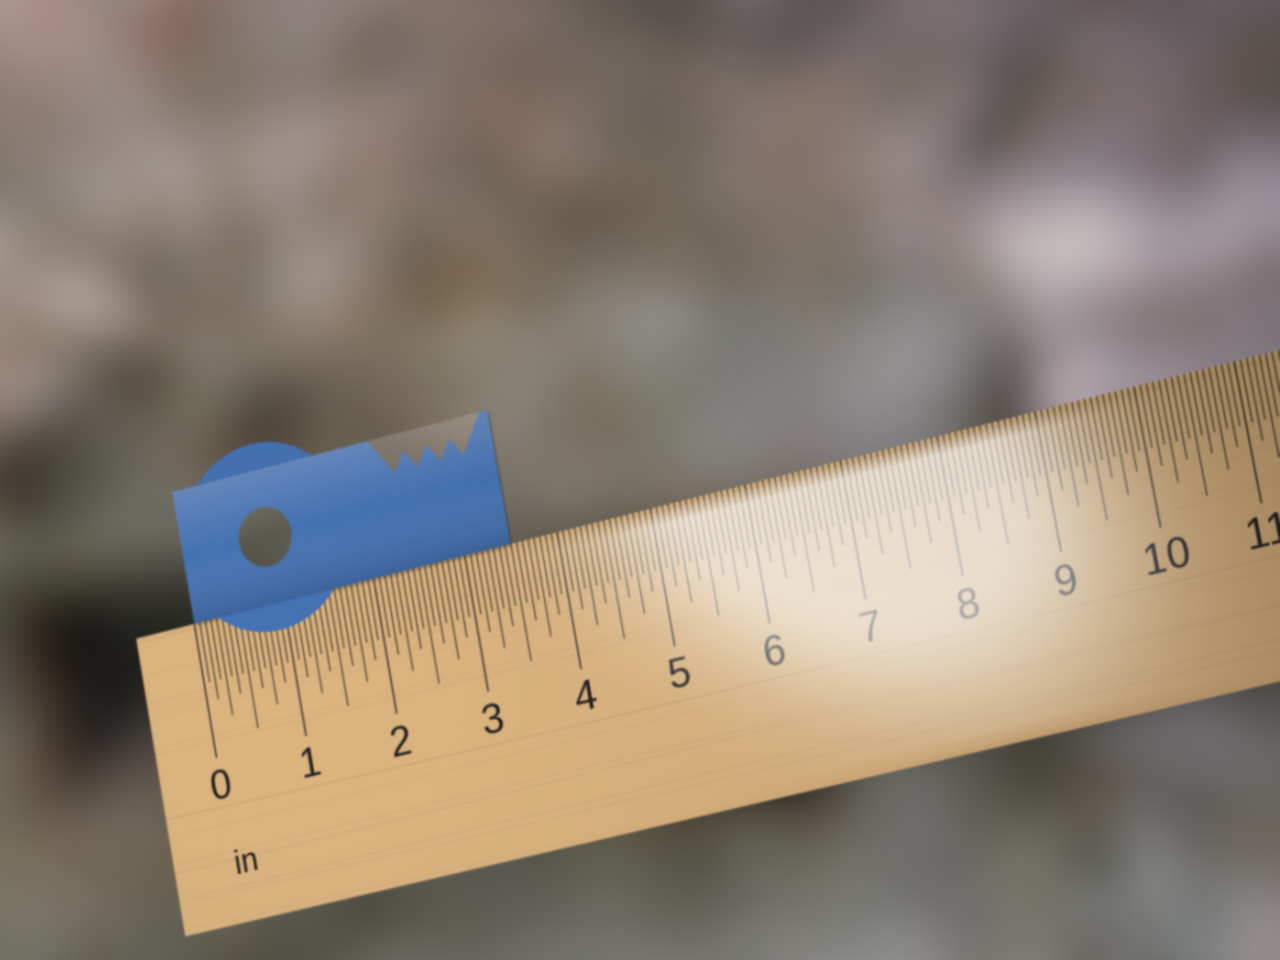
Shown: in 3.5
